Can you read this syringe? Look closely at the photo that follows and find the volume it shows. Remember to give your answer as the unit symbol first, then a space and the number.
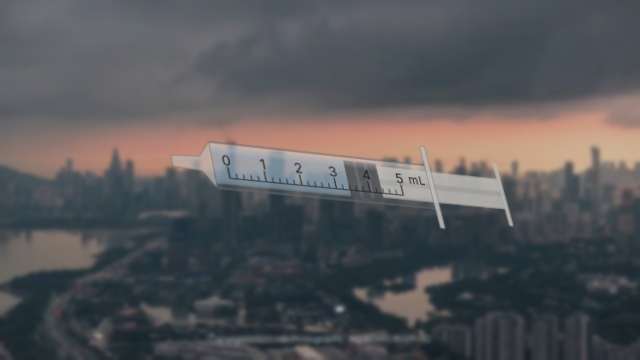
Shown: mL 3.4
